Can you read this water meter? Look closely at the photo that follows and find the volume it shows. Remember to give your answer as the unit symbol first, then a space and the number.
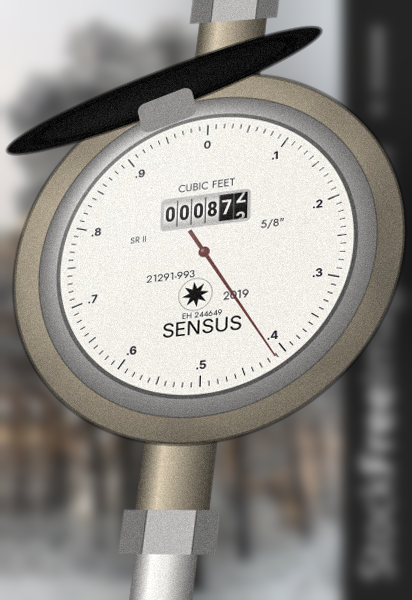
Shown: ft³ 872.41
